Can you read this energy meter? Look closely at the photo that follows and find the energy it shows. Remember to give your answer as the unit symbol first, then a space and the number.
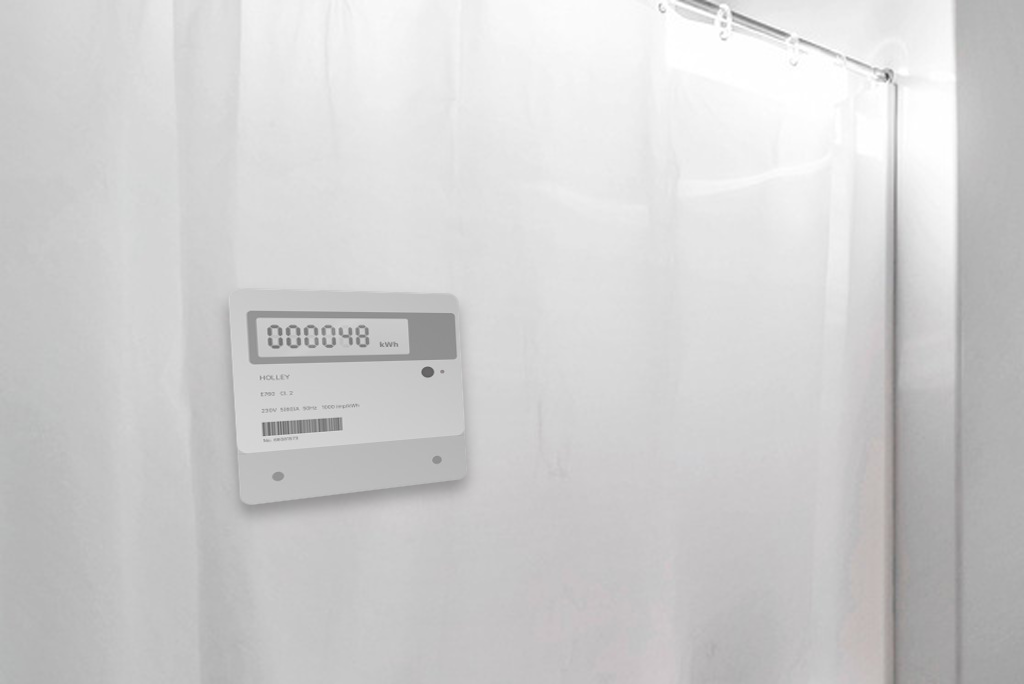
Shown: kWh 48
